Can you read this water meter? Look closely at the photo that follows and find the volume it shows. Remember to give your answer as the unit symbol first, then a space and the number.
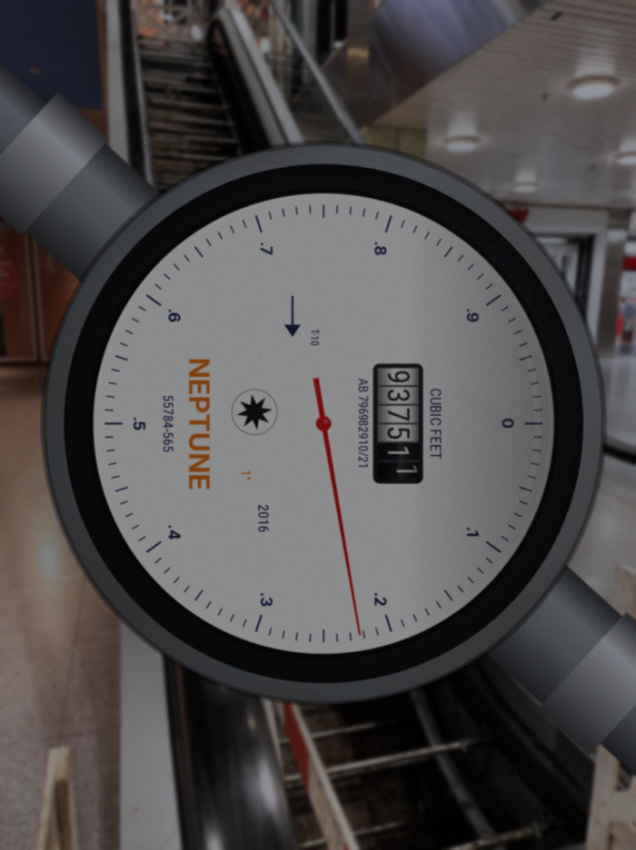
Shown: ft³ 937511.22
